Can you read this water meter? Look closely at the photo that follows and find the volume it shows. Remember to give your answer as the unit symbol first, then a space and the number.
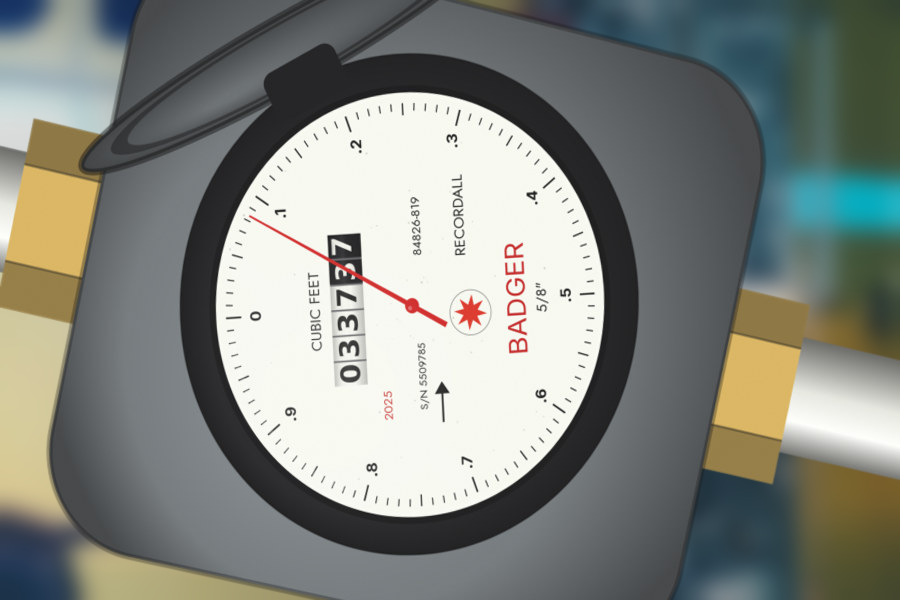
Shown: ft³ 33737.08
